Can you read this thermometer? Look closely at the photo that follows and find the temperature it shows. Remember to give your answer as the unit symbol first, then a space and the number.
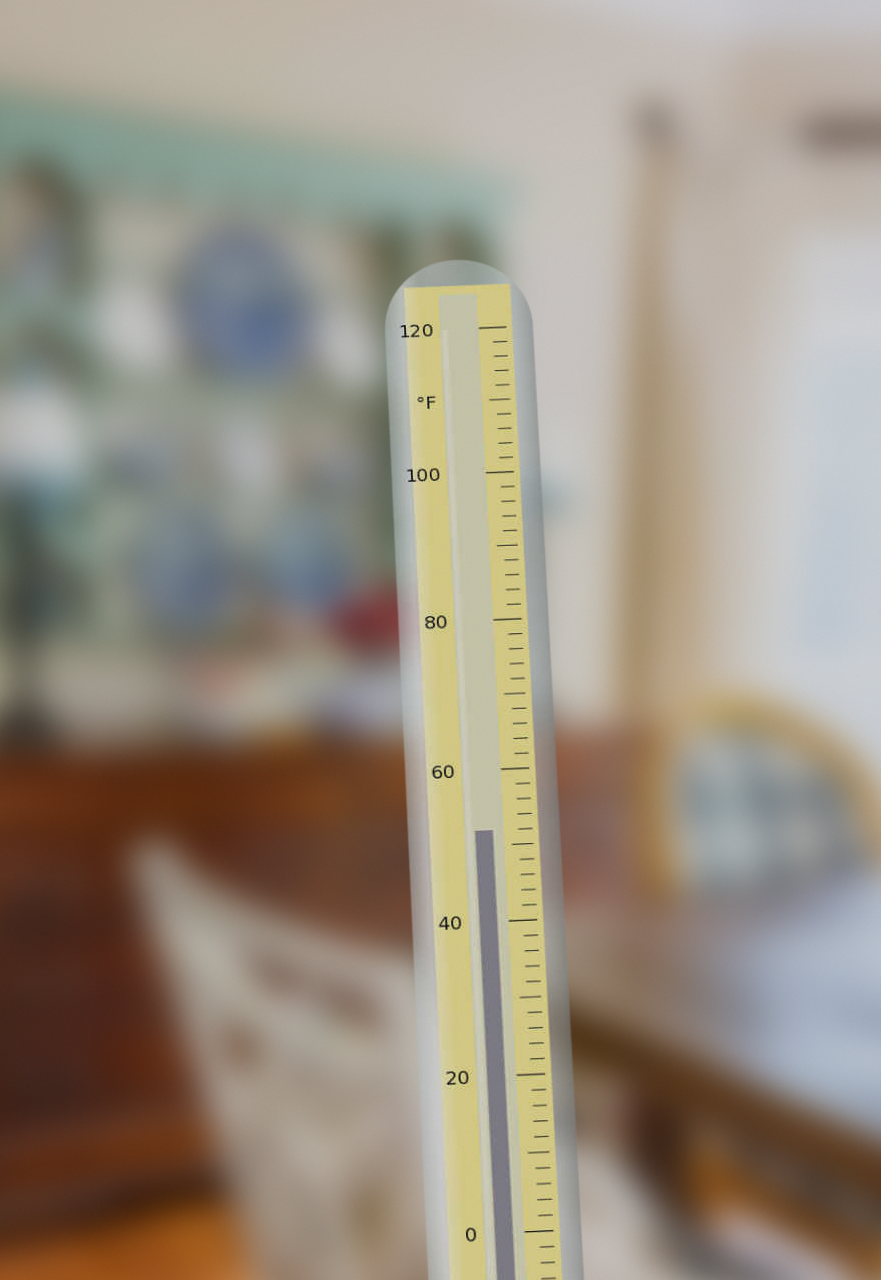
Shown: °F 52
